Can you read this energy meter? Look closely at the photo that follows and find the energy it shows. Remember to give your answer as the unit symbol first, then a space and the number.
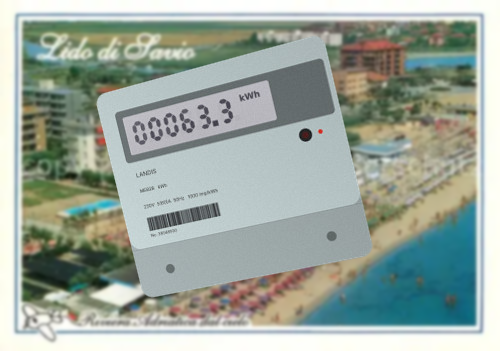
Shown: kWh 63.3
